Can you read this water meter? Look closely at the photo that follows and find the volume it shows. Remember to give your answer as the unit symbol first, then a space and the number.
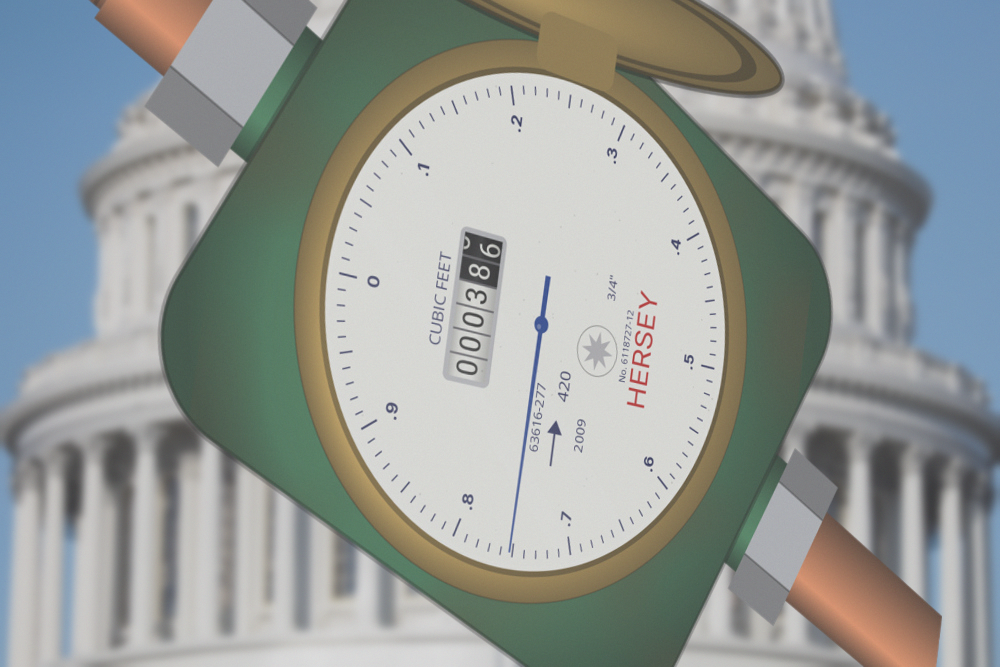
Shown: ft³ 385.75
